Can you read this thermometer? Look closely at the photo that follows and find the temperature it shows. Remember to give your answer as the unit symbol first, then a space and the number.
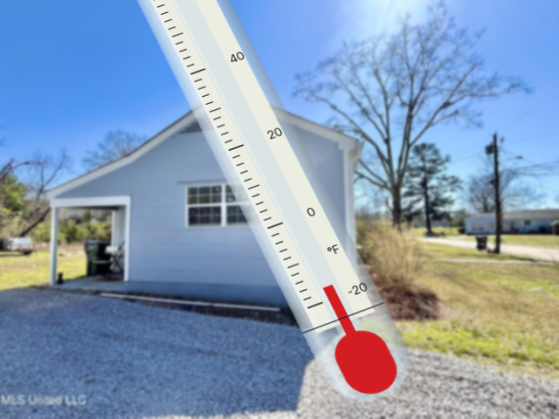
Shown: °F -17
